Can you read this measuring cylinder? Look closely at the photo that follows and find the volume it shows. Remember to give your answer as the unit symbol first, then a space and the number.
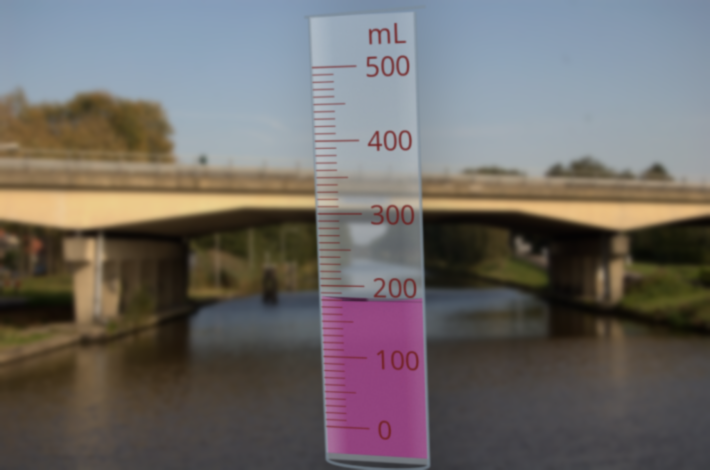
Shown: mL 180
